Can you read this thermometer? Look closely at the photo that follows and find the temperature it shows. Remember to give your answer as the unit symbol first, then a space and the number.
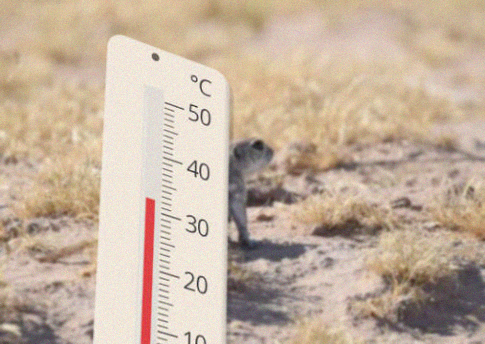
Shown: °C 32
